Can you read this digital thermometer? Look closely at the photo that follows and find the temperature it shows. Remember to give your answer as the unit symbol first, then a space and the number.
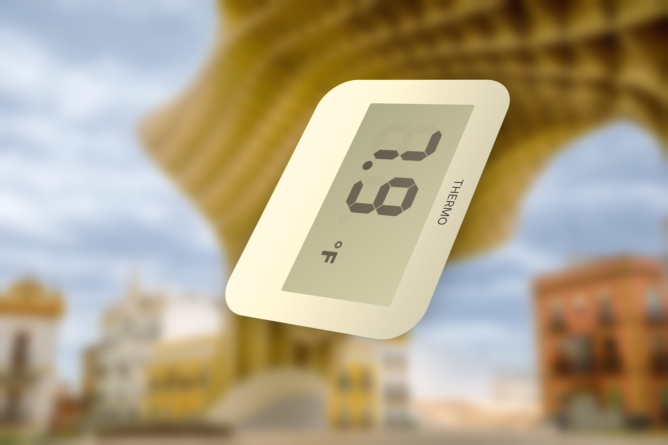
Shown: °F 7.9
